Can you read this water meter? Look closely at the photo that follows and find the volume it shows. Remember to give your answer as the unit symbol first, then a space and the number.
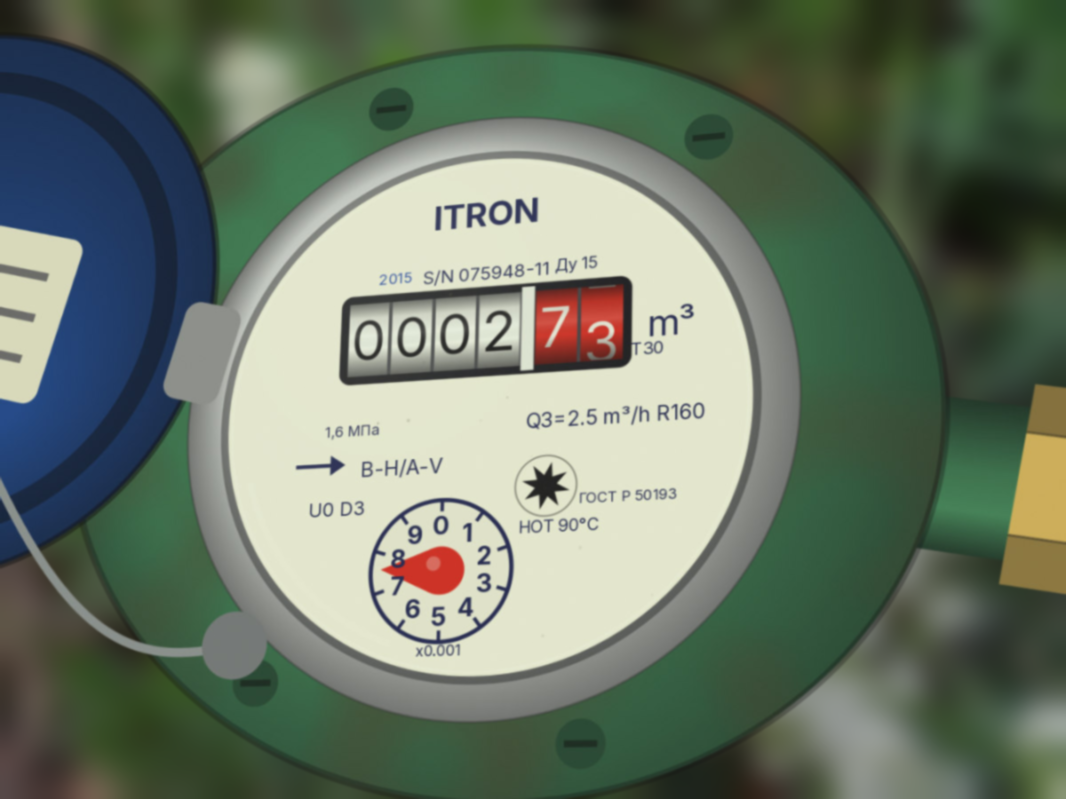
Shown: m³ 2.727
